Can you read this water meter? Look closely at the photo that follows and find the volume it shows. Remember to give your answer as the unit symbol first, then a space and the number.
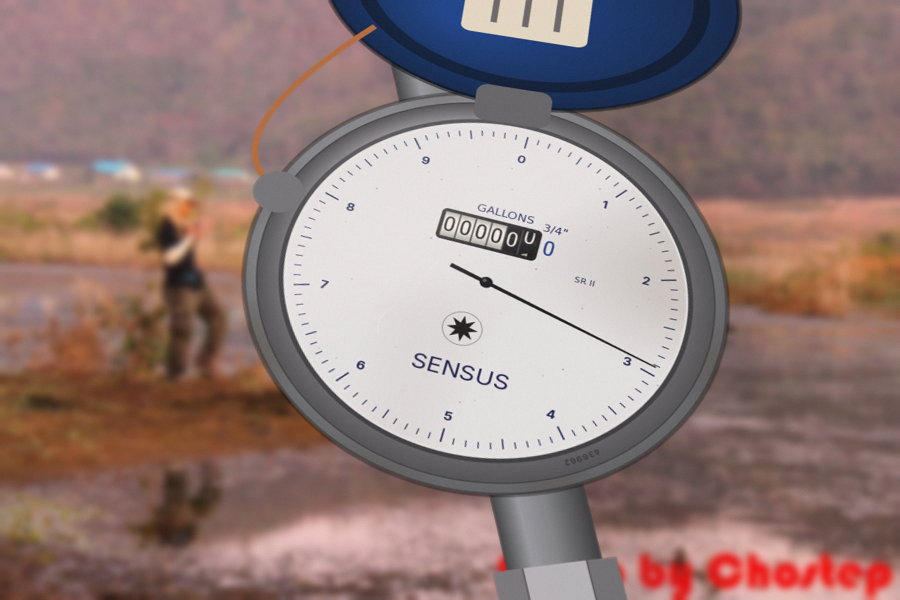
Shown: gal 2.9
